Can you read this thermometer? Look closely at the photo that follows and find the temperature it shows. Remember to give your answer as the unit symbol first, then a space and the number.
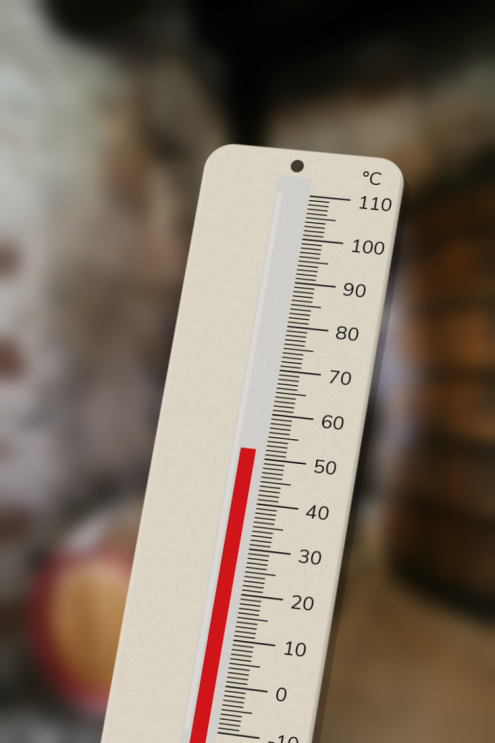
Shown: °C 52
